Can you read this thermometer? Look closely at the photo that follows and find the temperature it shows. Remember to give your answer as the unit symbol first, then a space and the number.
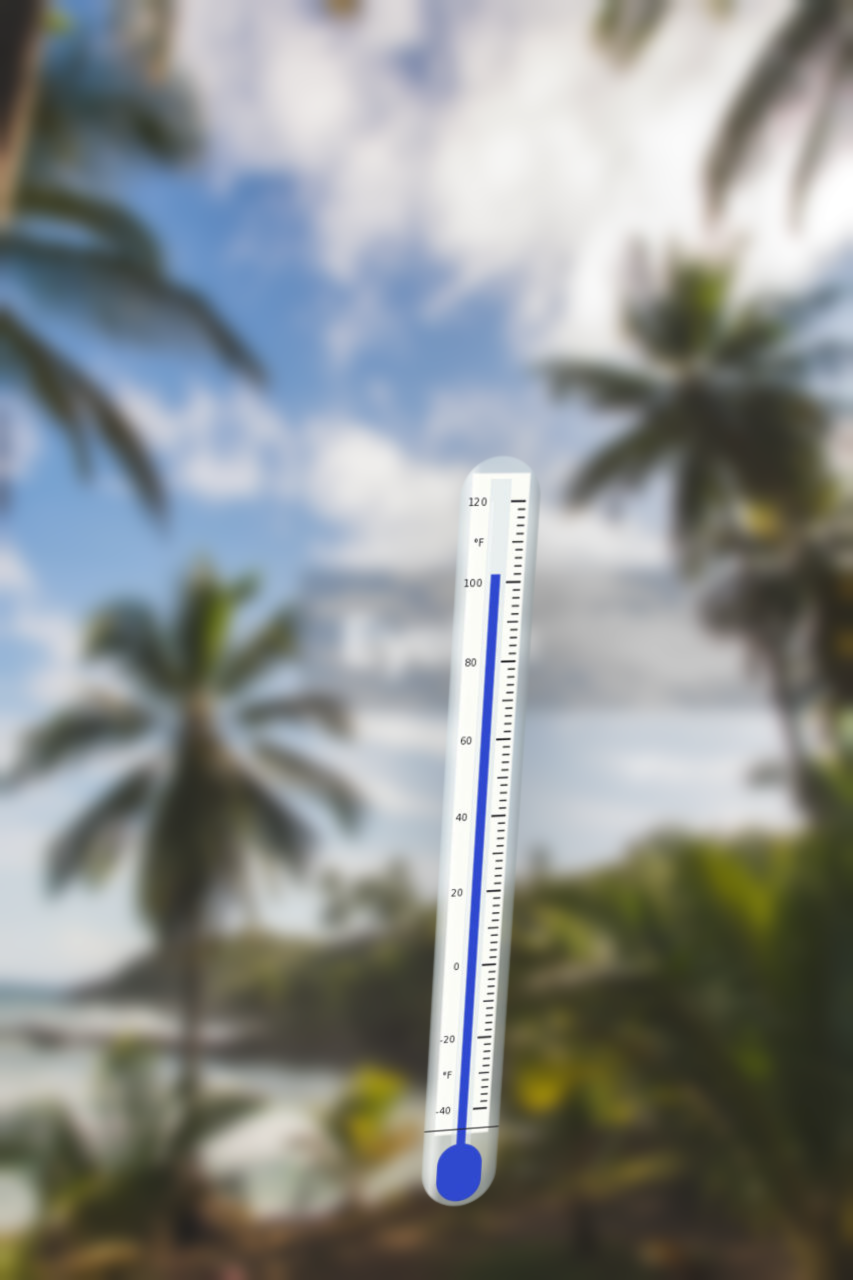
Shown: °F 102
